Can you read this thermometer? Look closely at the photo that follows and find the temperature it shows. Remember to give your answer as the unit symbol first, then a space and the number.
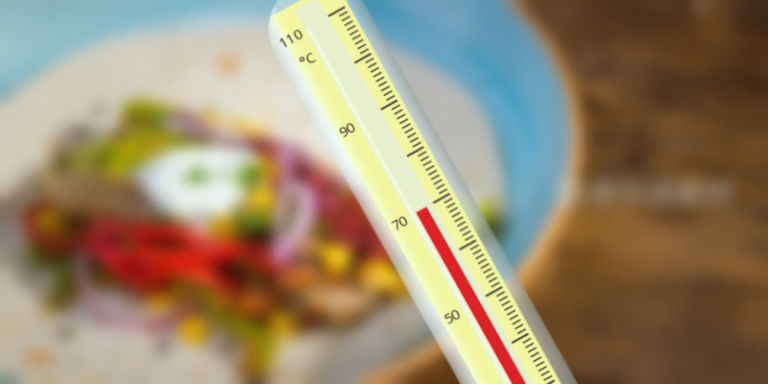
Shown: °C 70
